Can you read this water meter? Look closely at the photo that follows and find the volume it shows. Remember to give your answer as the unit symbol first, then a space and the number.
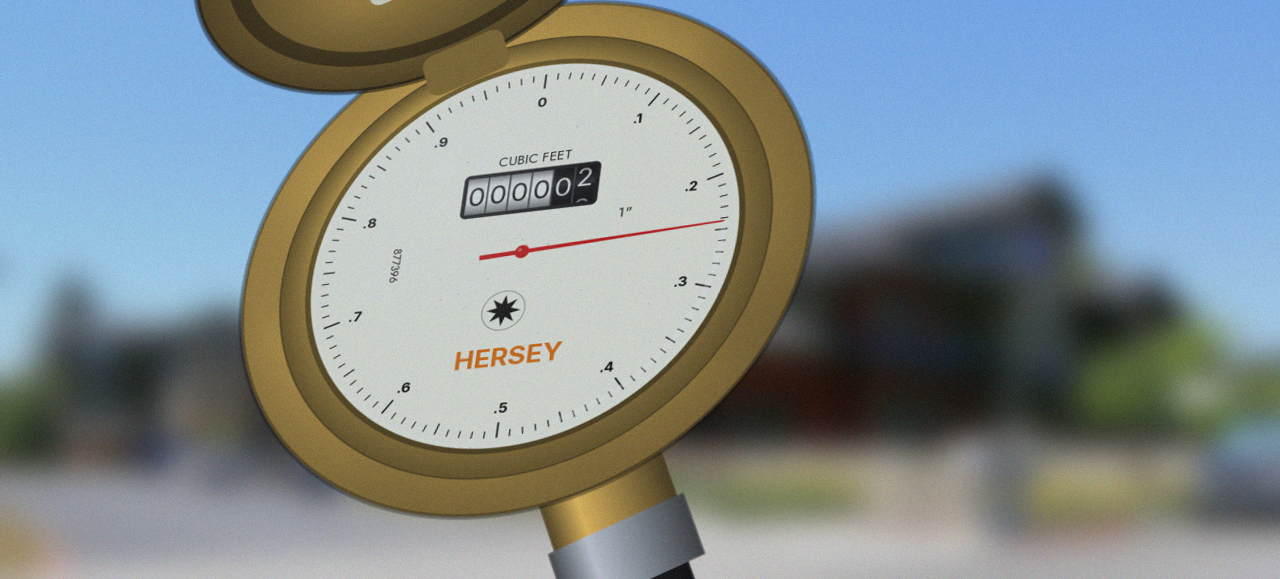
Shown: ft³ 2.24
